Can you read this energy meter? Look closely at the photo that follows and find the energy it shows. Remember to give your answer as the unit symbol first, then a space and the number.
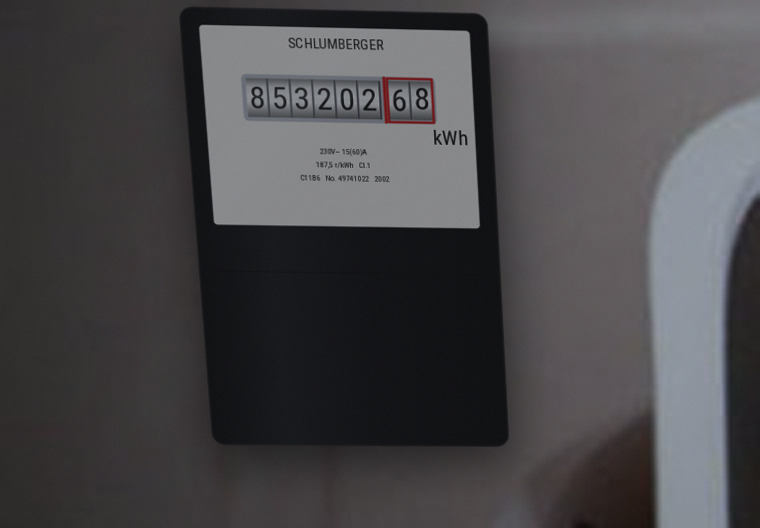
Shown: kWh 853202.68
